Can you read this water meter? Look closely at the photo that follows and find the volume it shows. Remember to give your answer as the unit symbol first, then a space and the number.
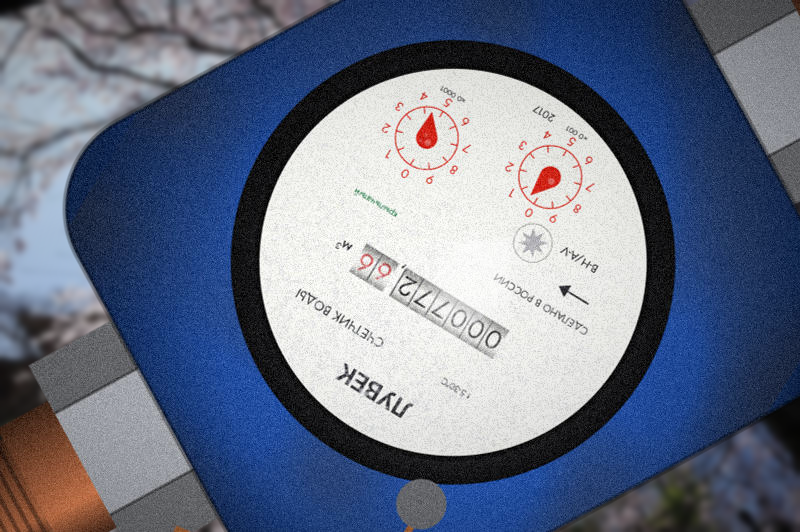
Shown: m³ 772.6604
